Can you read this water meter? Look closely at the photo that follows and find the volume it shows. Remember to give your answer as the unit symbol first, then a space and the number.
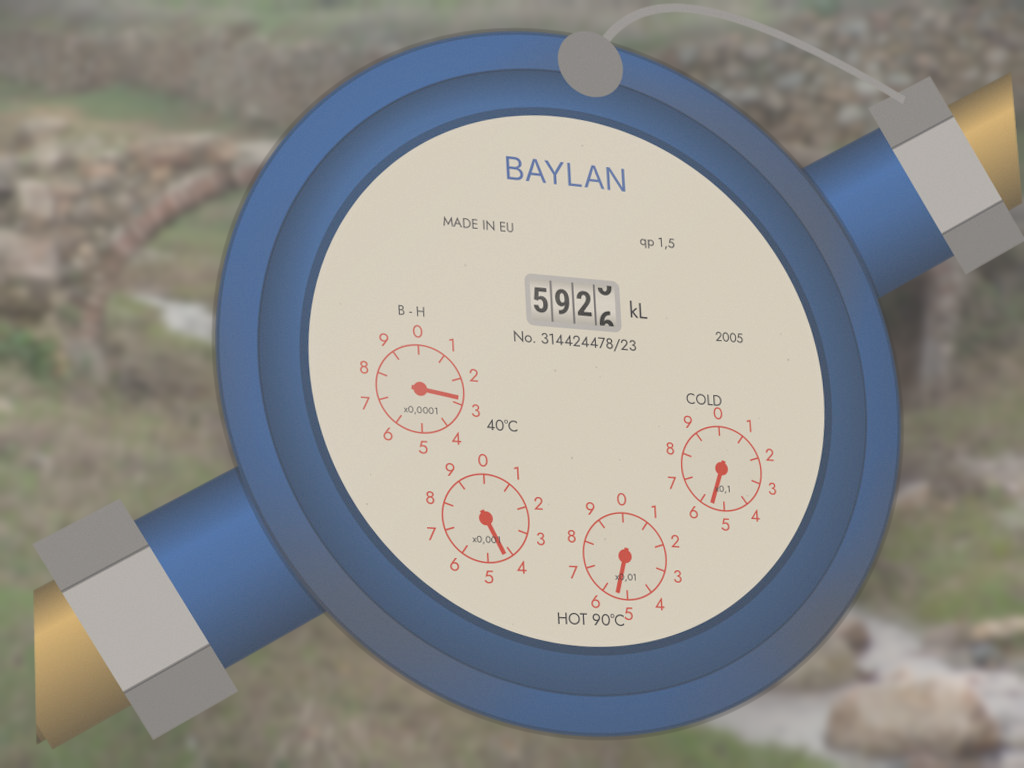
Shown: kL 5925.5542
